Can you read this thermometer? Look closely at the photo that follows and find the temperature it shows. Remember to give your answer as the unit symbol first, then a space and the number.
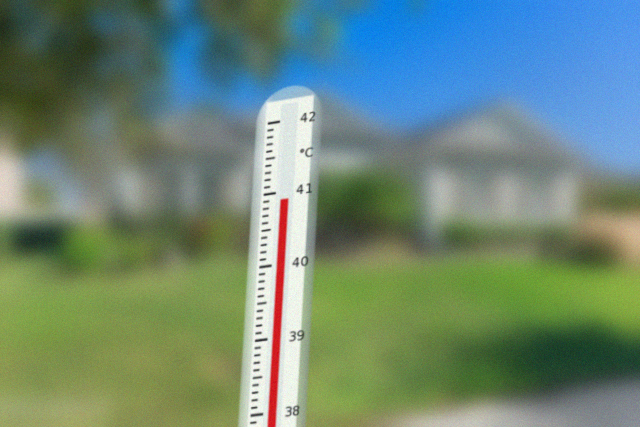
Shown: °C 40.9
